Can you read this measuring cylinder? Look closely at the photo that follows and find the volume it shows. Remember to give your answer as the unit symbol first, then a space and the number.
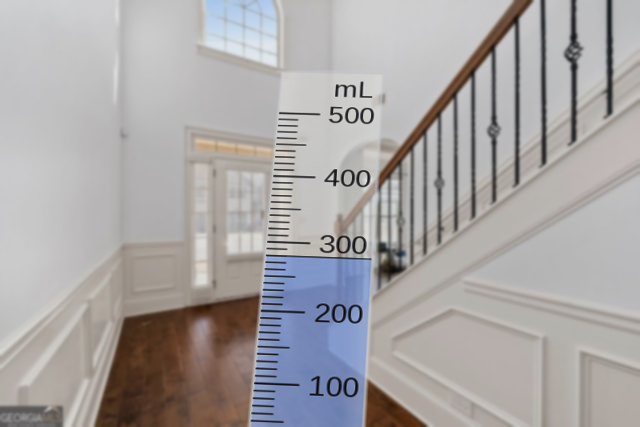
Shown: mL 280
